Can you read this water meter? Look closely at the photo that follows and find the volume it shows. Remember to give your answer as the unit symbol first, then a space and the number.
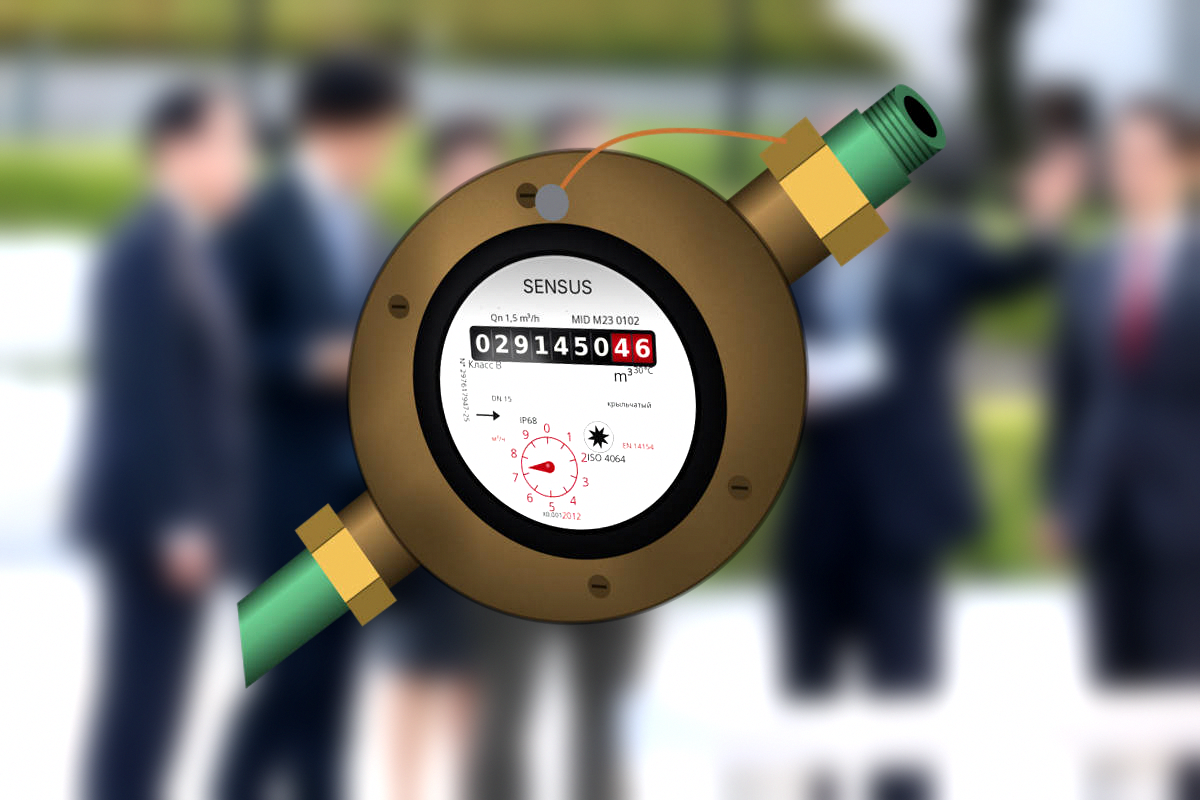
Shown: m³ 291450.467
